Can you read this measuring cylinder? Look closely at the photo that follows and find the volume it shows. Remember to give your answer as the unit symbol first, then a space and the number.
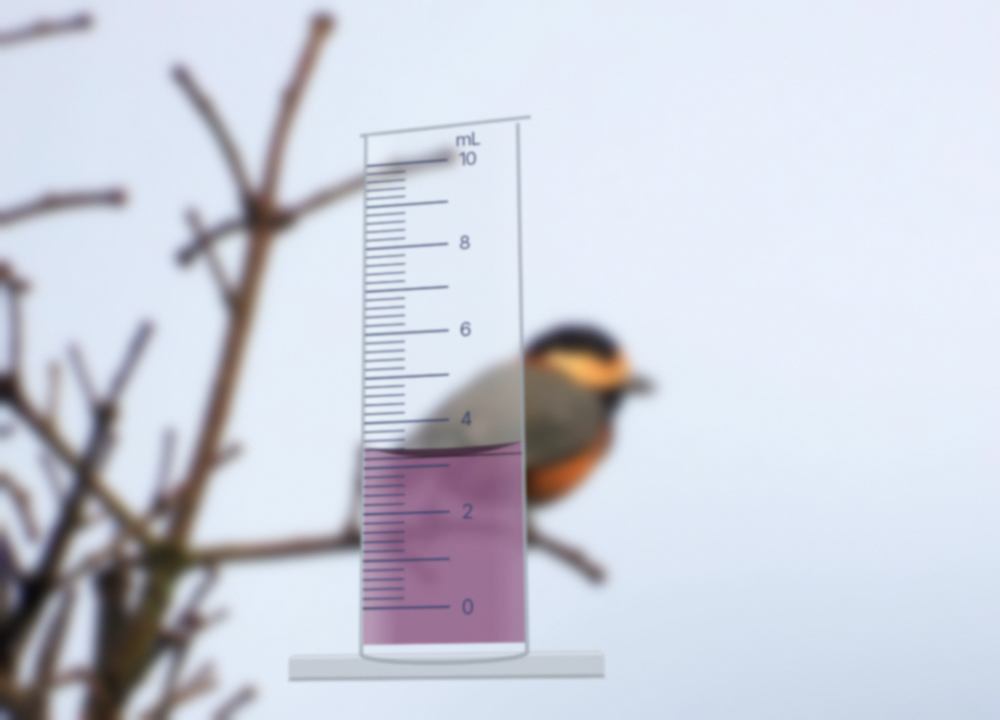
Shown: mL 3.2
